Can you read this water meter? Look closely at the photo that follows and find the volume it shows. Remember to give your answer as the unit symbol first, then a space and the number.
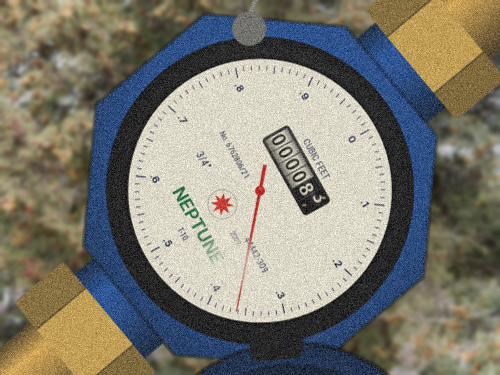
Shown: ft³ 83.36
